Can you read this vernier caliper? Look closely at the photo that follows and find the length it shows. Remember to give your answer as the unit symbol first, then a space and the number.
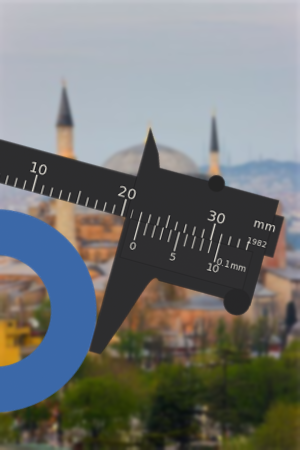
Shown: mm 22.0
